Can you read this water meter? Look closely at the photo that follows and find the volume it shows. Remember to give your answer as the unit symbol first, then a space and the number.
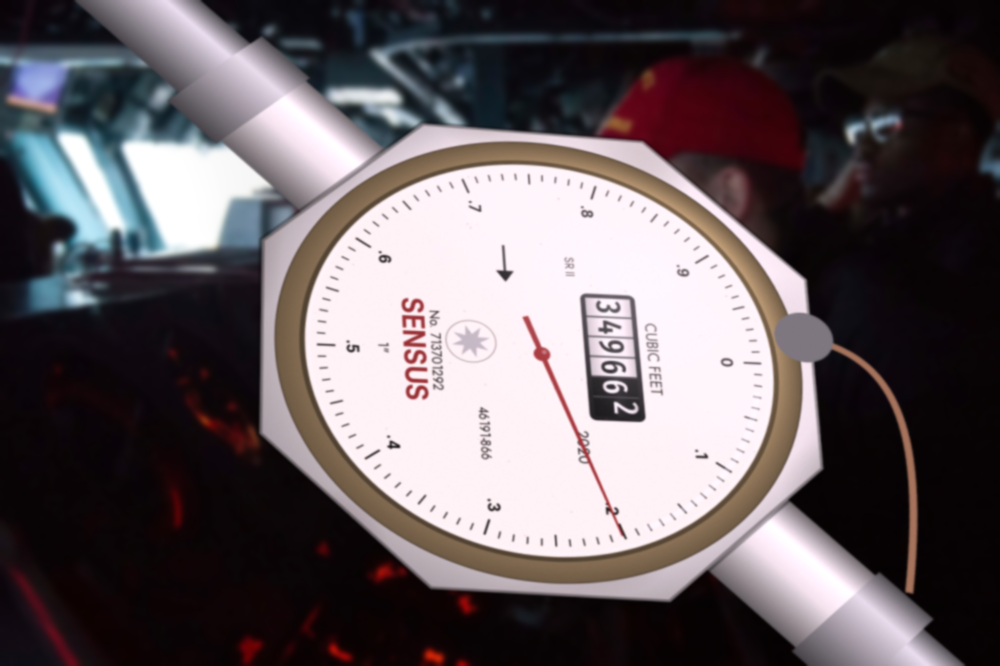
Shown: ft³ 349662.20
